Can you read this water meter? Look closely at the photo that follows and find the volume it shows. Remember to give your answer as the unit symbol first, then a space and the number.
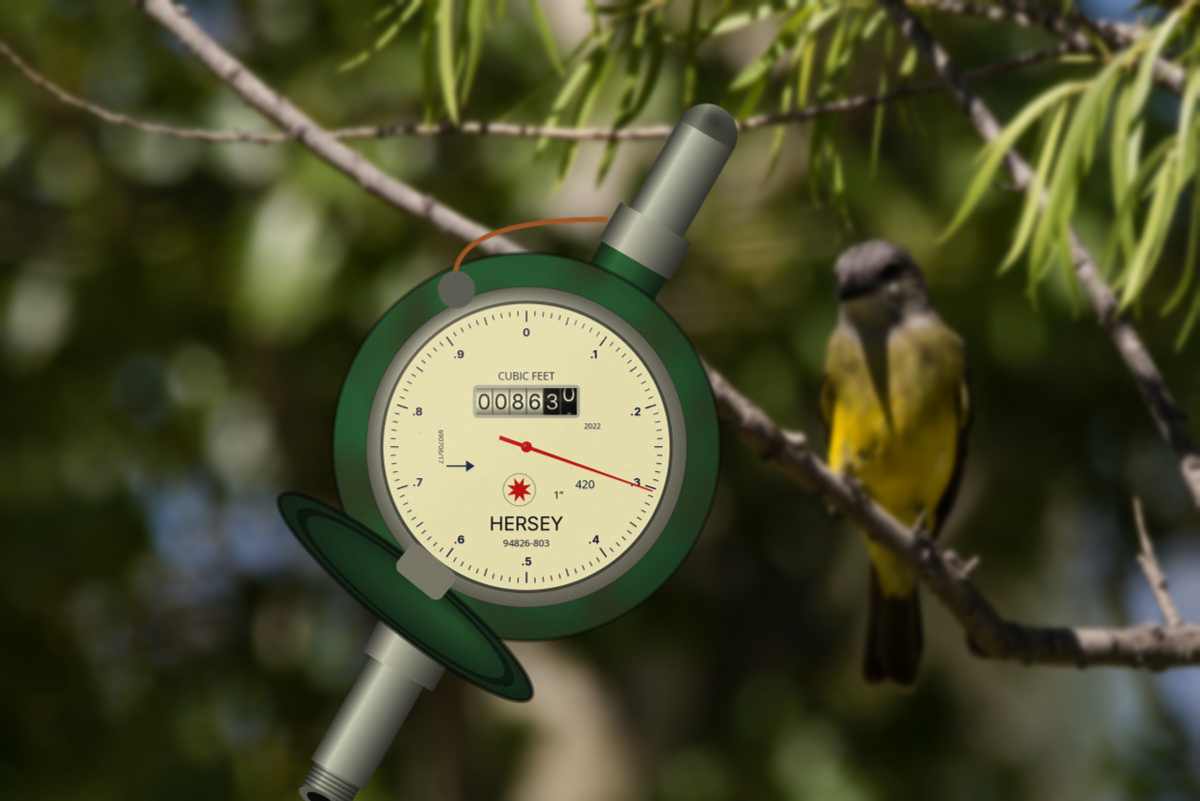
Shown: ft³ 8630.30
